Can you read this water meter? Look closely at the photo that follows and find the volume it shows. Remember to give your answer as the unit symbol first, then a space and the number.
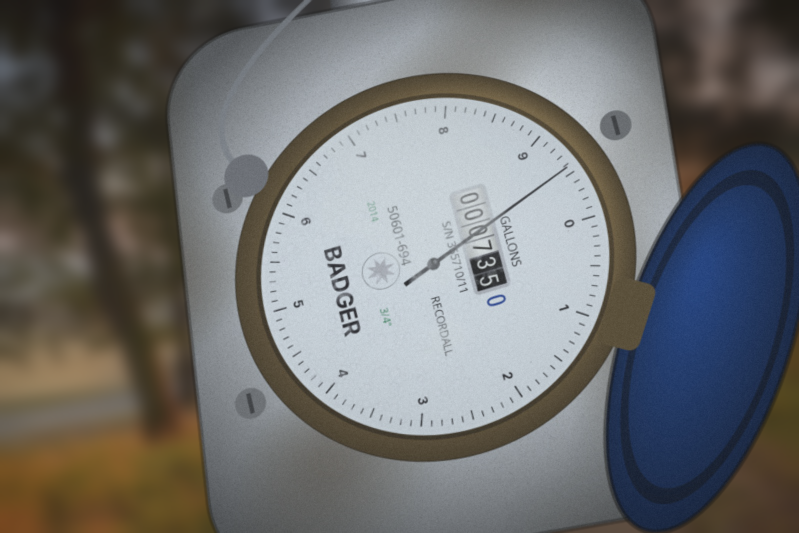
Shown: gal 7349.4
